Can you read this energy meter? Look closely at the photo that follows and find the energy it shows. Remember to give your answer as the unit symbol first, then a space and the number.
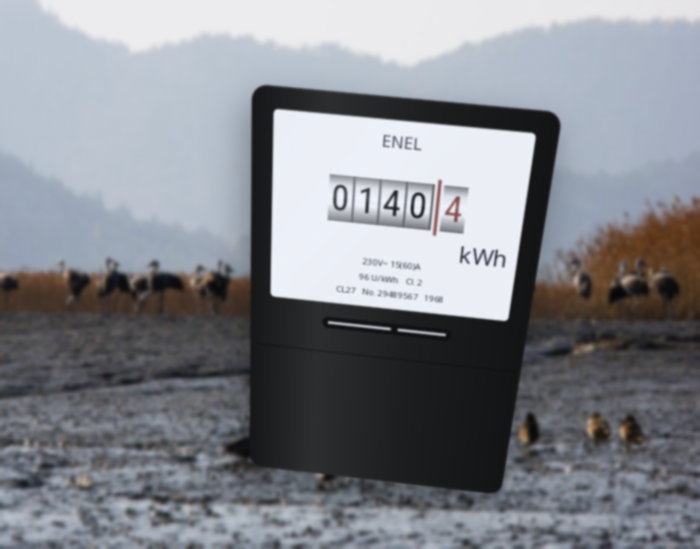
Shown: kWh 140.4
